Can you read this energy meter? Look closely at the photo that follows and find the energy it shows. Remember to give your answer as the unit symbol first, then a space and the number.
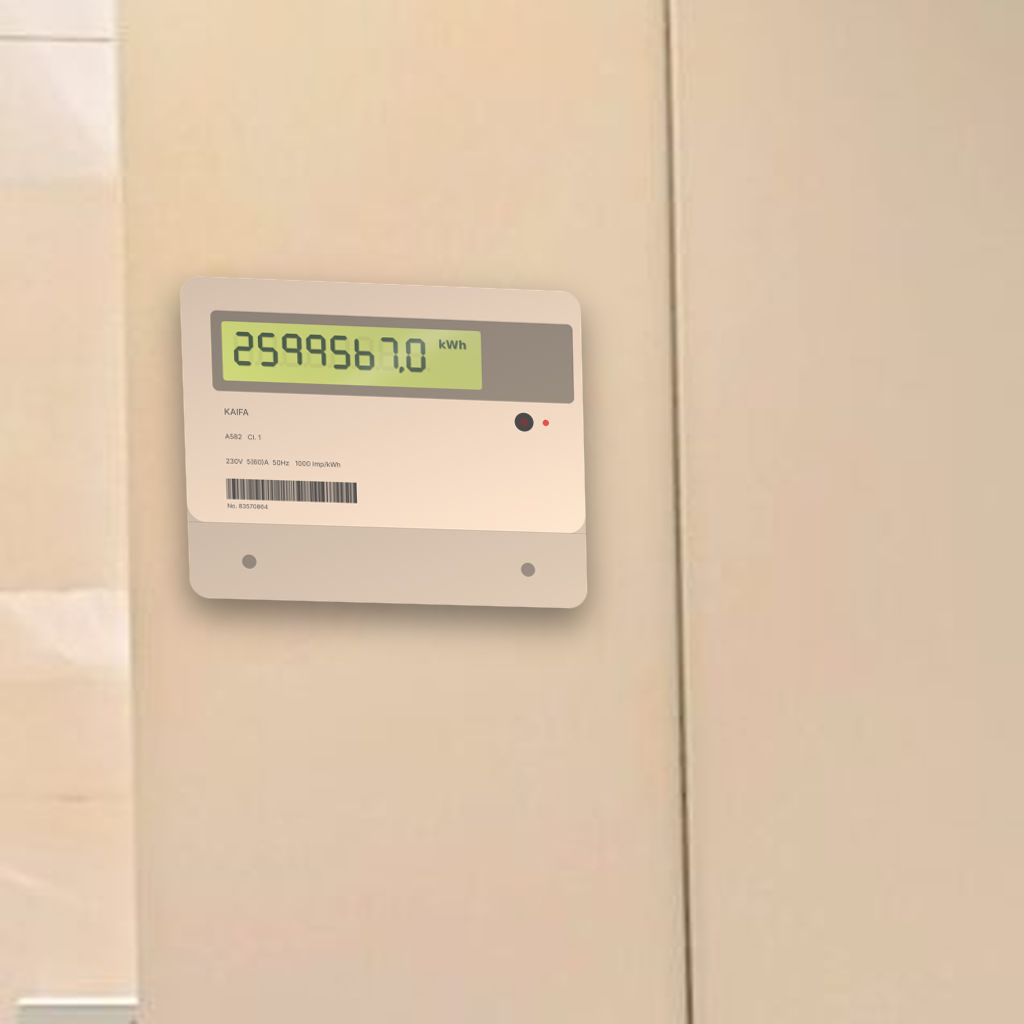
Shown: kWh 2599567.0
